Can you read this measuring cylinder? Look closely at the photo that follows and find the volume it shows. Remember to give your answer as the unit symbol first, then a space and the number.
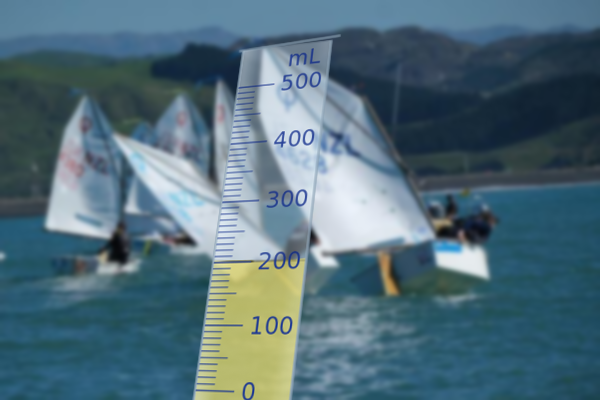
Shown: mL 200
